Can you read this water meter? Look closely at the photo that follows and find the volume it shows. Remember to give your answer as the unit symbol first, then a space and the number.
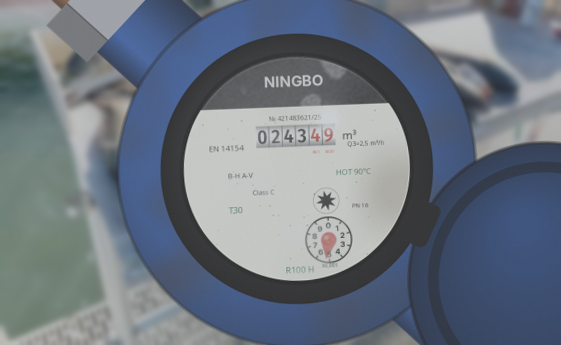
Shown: m³ 243.495
